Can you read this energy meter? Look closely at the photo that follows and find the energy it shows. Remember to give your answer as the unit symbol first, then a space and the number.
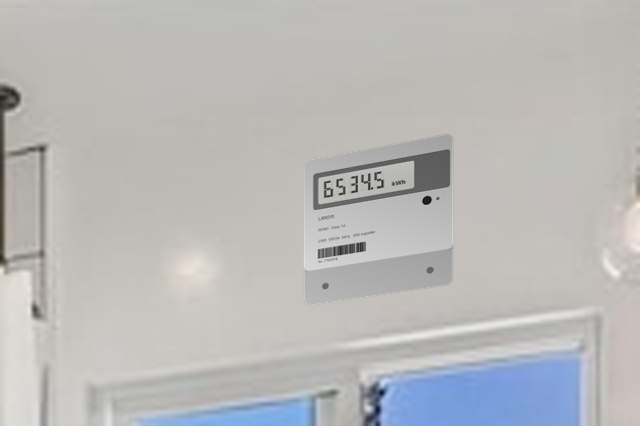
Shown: kWh 6534.5
